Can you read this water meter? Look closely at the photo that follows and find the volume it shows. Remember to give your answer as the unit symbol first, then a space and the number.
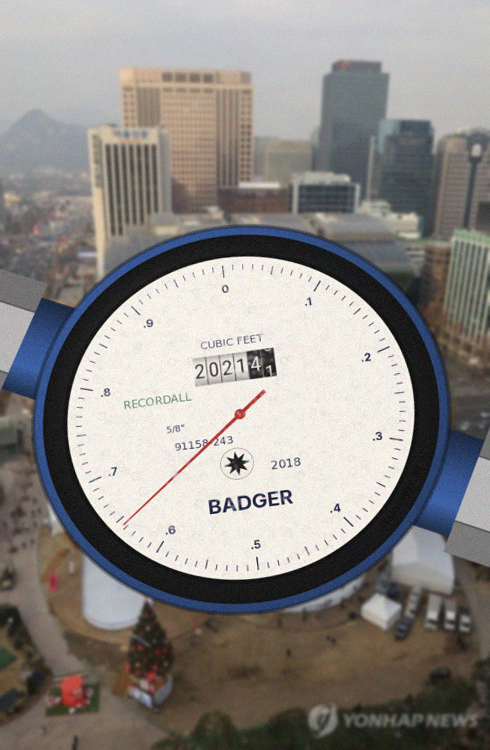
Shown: ft³ 202140.64
